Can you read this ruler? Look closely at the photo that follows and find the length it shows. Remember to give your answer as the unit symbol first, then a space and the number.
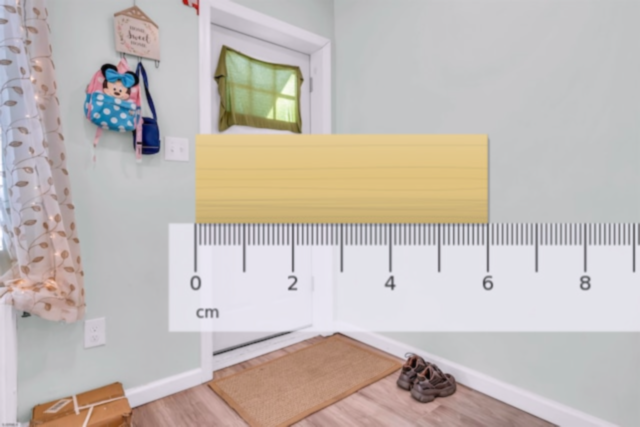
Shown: cm 6
